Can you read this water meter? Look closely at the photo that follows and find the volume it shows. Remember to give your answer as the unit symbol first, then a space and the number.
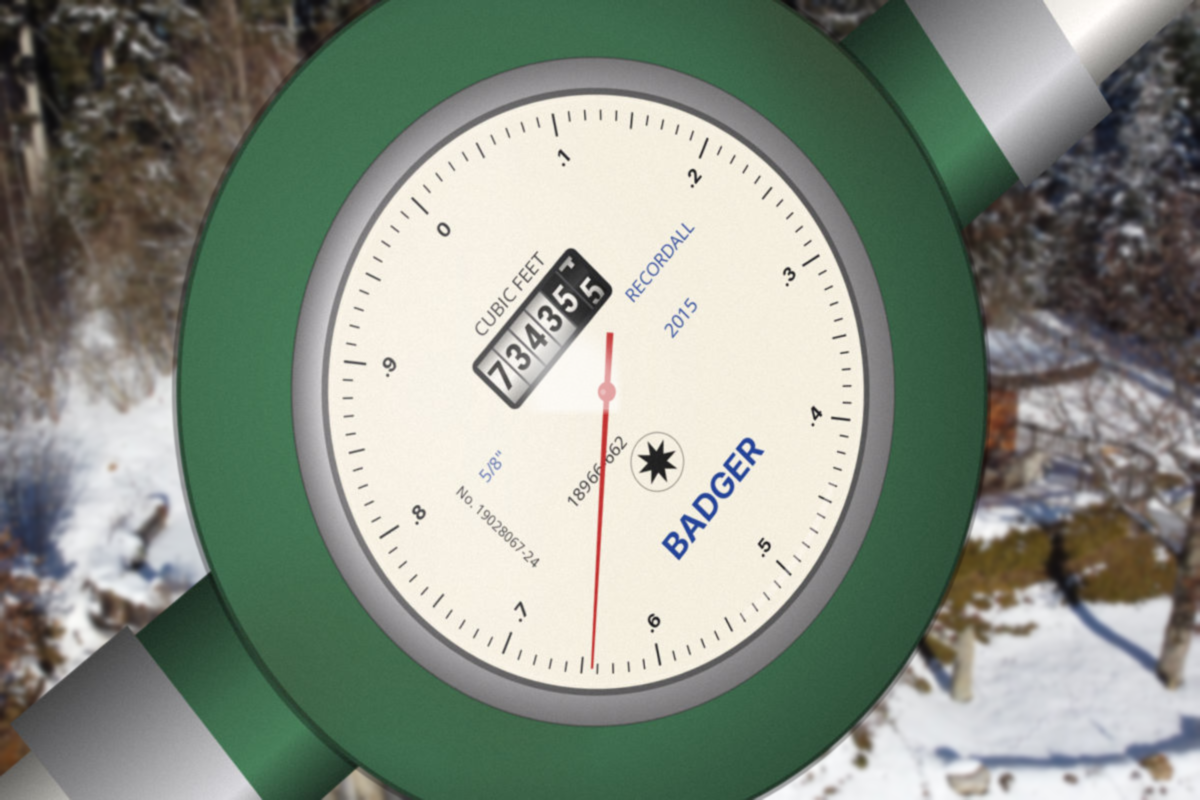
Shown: ft³ 734354.64
